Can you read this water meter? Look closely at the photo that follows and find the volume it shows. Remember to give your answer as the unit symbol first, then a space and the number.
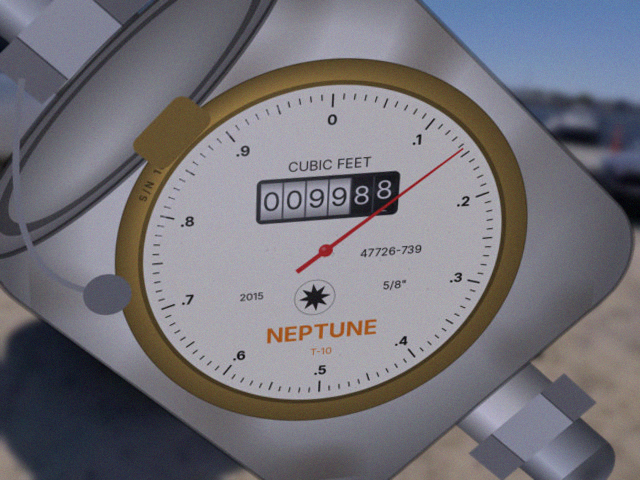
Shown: ft³ 9988.14
